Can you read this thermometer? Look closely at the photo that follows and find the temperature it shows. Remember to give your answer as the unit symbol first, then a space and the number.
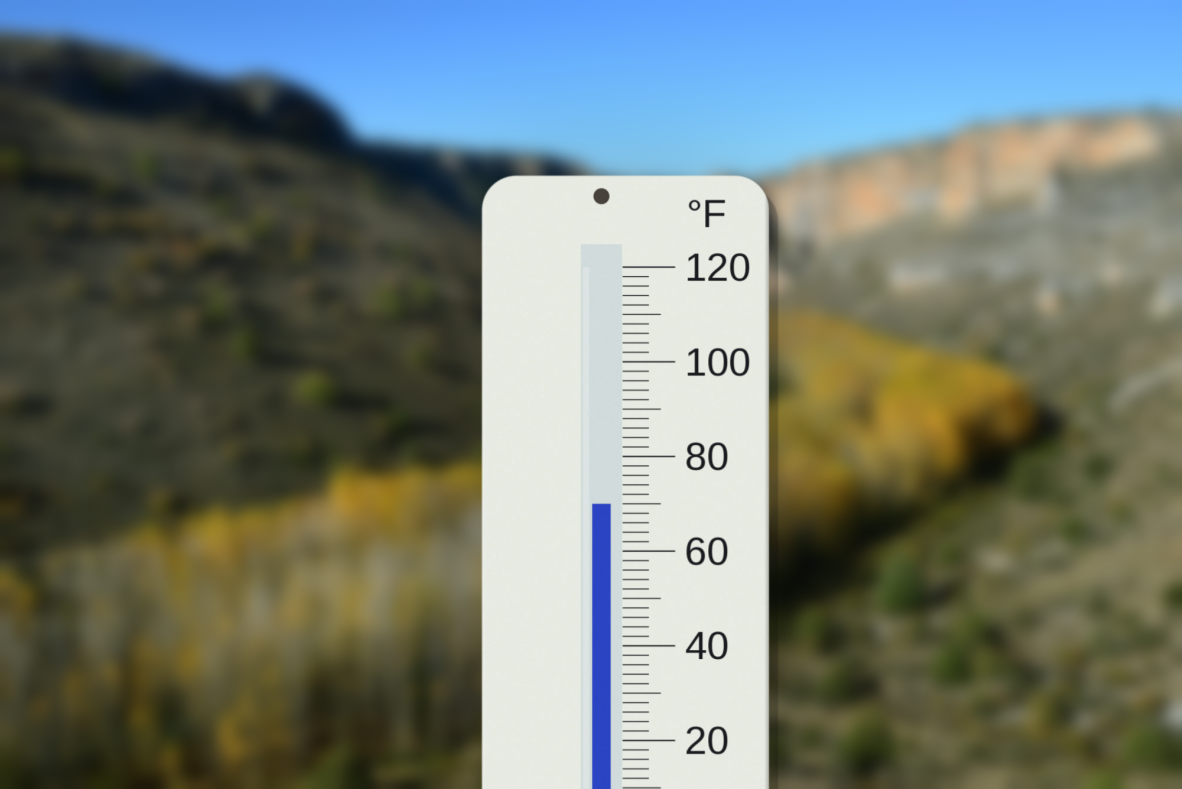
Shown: °F 70
